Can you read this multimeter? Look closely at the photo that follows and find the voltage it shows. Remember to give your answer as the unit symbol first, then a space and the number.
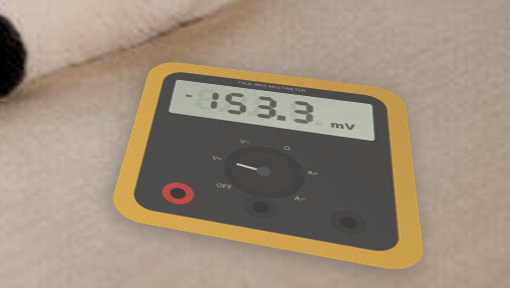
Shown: mV -153.3
